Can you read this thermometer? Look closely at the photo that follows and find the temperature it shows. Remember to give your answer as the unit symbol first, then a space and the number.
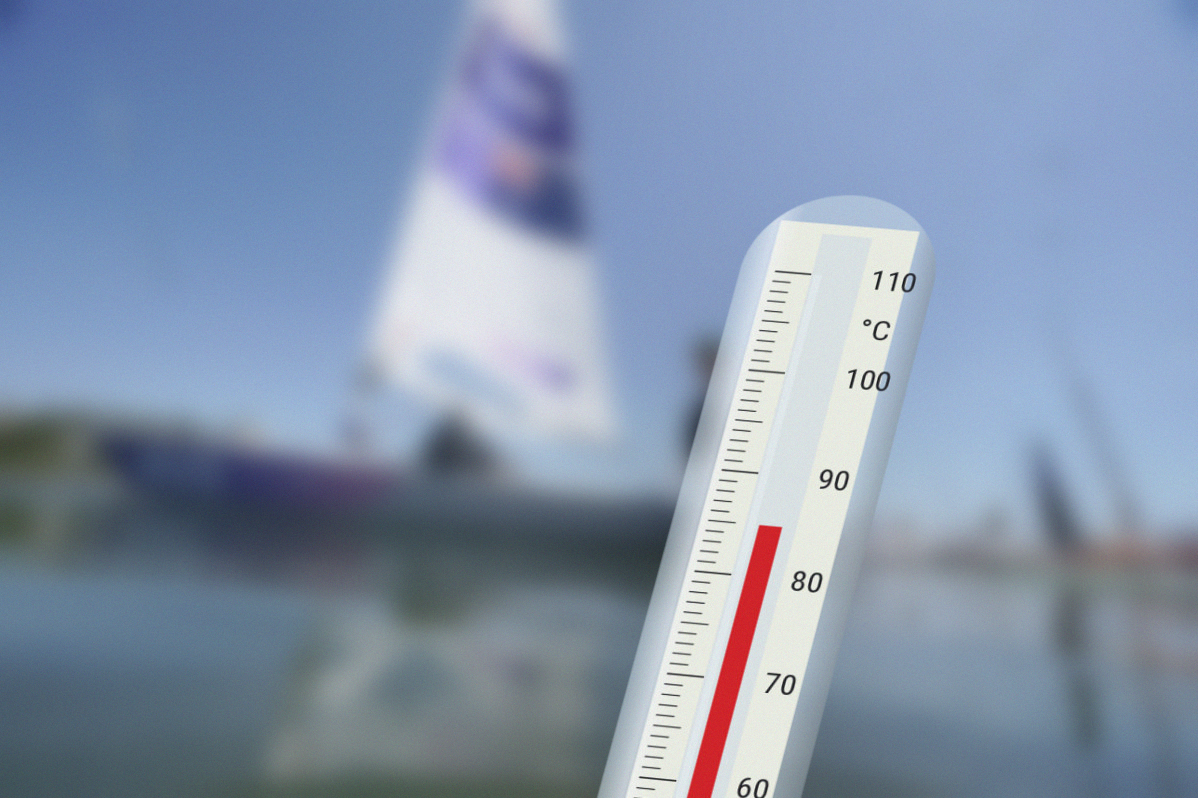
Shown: °C 85
